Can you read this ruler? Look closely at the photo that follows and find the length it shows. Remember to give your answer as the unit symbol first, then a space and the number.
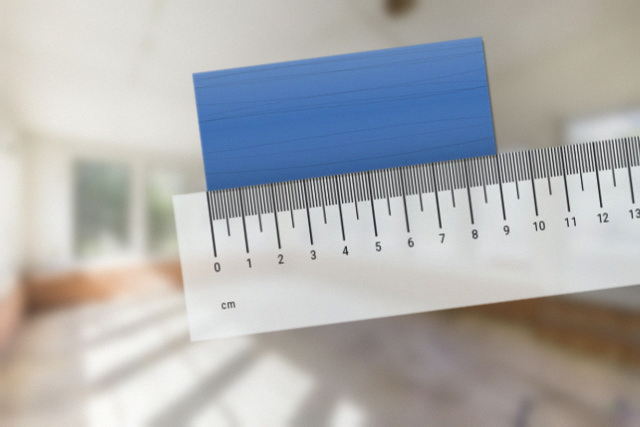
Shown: cm 9
